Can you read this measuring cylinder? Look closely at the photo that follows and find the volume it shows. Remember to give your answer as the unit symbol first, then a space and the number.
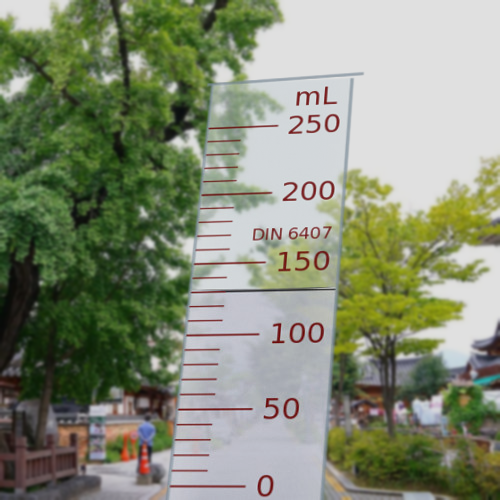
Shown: mL 130
